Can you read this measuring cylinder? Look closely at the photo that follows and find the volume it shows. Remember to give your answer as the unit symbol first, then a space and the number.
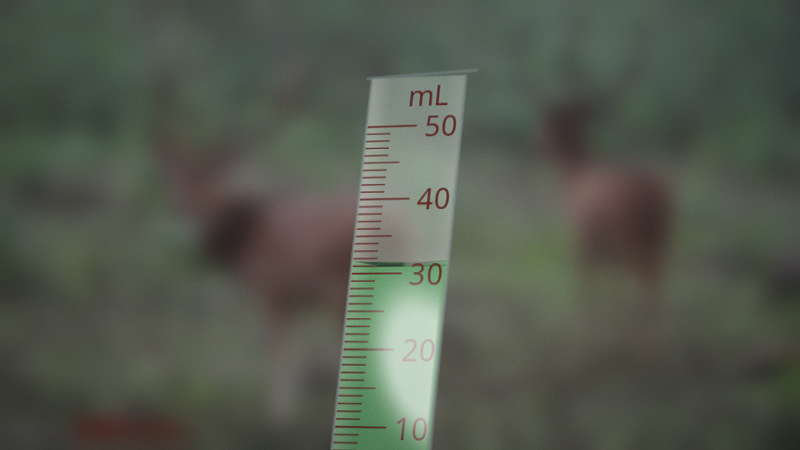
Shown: mL 31
